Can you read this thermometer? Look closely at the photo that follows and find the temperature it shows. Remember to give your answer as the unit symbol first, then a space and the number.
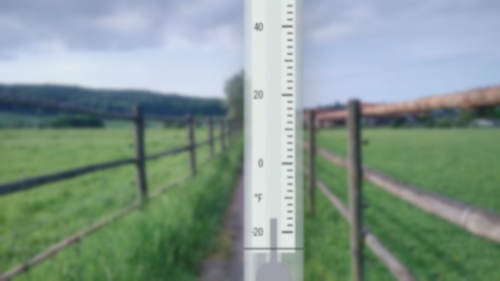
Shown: °F -16
